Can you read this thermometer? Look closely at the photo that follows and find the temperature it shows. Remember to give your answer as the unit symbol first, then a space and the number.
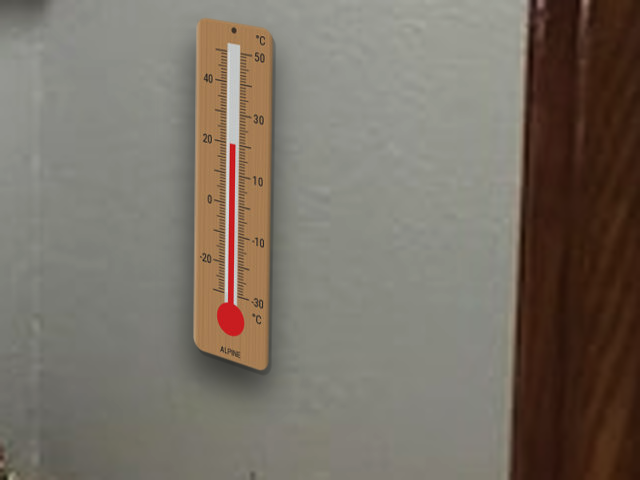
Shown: °C 20
